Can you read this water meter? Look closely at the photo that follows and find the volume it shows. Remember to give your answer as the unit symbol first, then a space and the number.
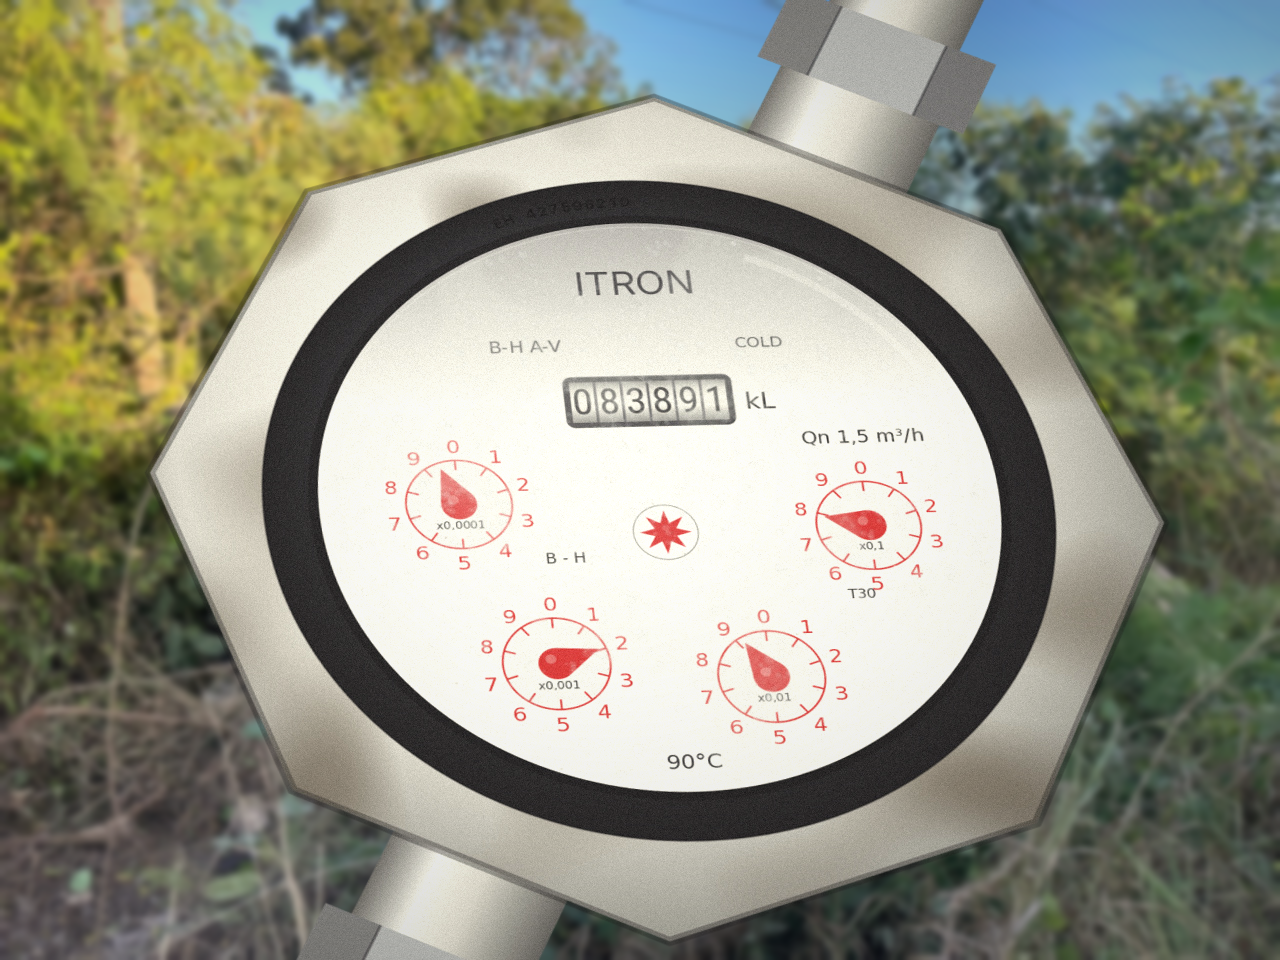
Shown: kL 83891.7919
